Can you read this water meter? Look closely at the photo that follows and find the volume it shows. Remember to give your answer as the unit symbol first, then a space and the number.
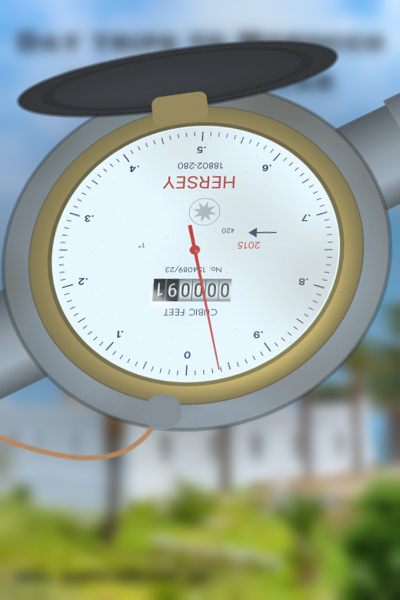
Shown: ft³ 90.96
